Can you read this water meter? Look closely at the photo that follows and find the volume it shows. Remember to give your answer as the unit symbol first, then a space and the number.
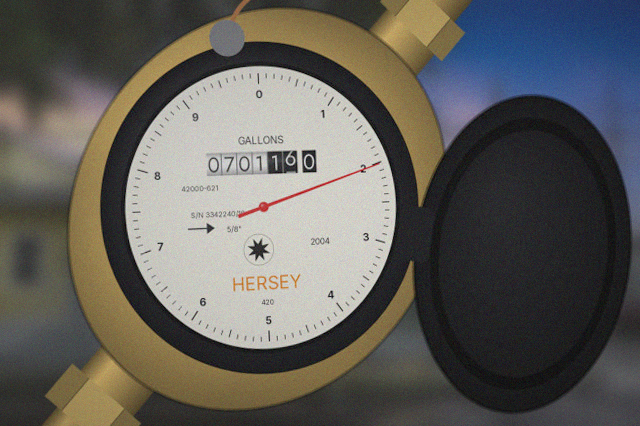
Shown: gal 701162.0
